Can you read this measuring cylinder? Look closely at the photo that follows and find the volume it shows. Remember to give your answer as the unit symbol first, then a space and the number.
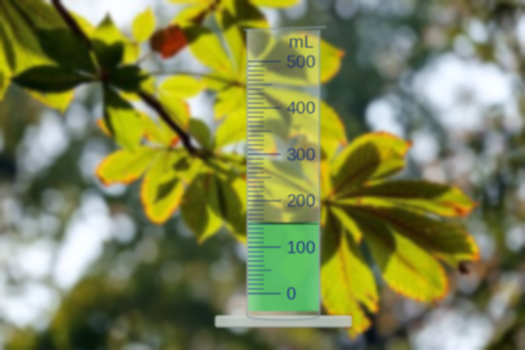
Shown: mL 150
